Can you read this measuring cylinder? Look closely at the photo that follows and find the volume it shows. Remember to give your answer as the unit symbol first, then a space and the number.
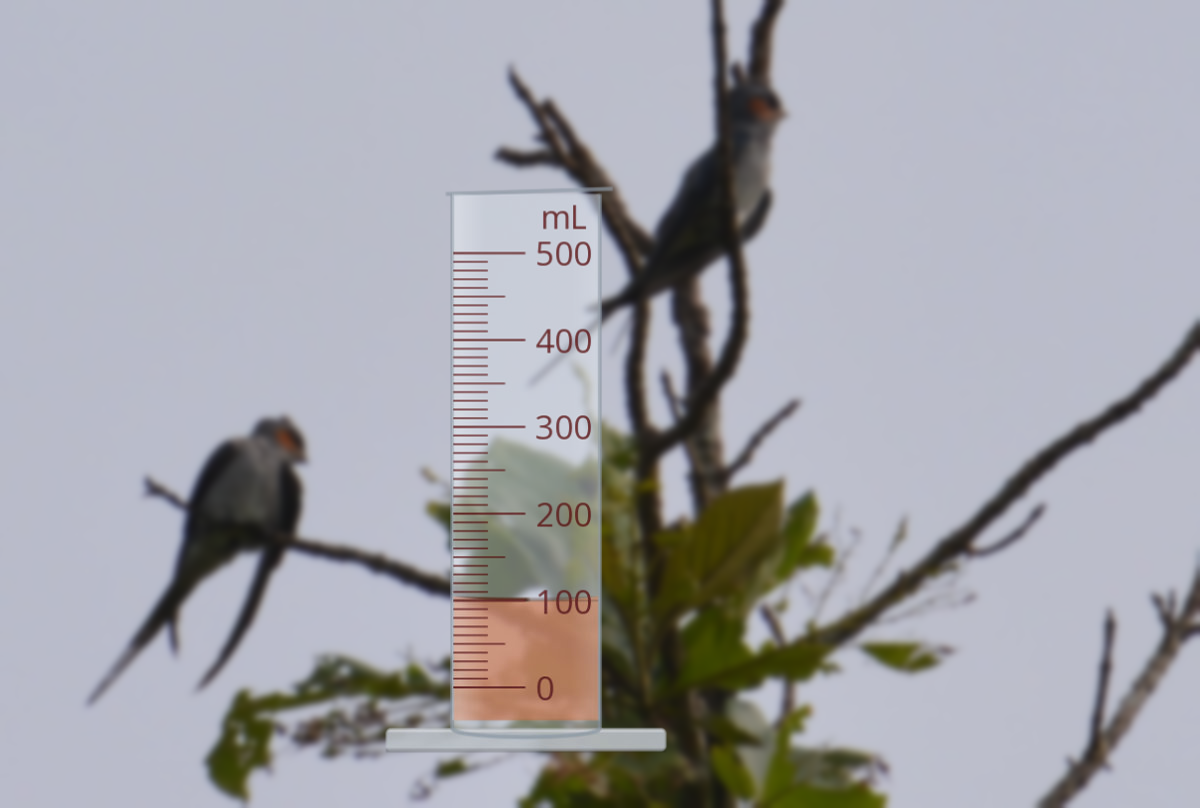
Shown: mL 100
